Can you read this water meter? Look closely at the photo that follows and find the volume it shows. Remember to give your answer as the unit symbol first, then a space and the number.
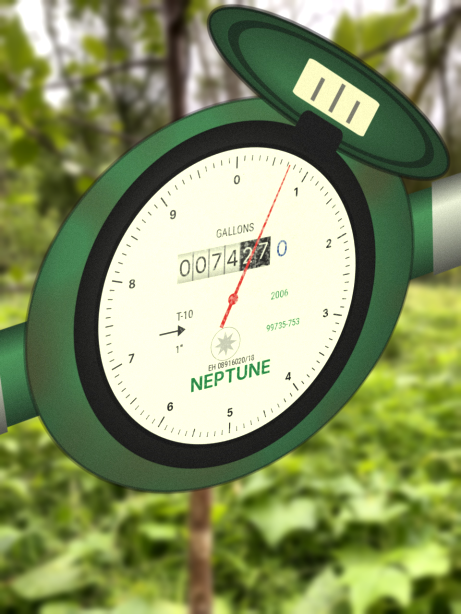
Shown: gal 74270.7
